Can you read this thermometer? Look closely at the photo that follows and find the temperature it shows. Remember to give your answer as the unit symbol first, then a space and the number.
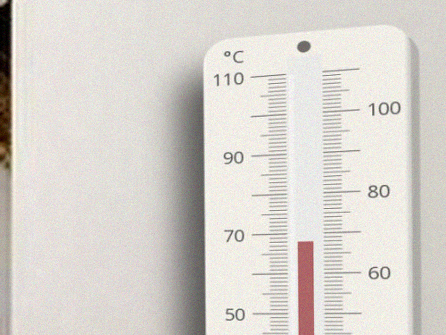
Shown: °C 68
